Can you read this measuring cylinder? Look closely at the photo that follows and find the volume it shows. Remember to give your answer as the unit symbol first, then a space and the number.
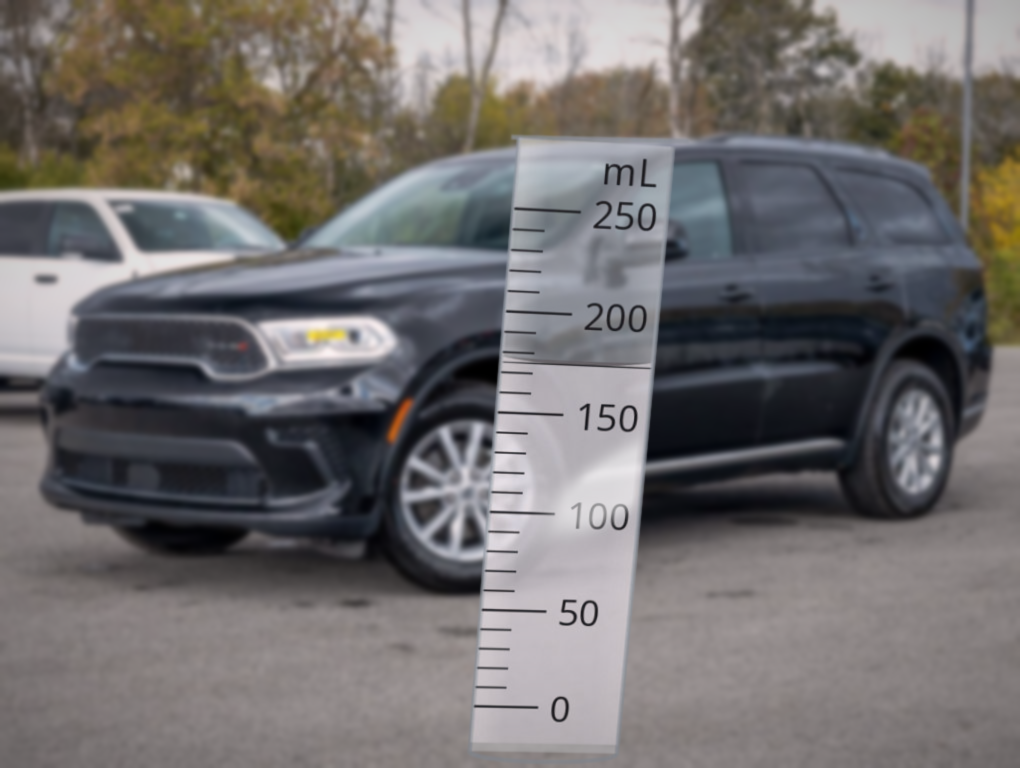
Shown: mL 175
